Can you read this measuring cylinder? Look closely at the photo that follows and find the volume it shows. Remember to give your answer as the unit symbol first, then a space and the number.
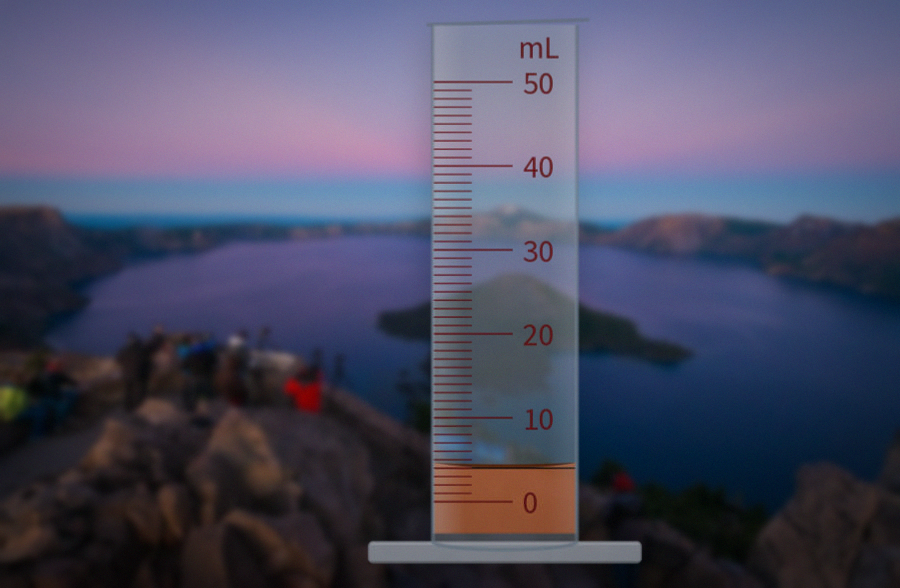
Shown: mL 4
